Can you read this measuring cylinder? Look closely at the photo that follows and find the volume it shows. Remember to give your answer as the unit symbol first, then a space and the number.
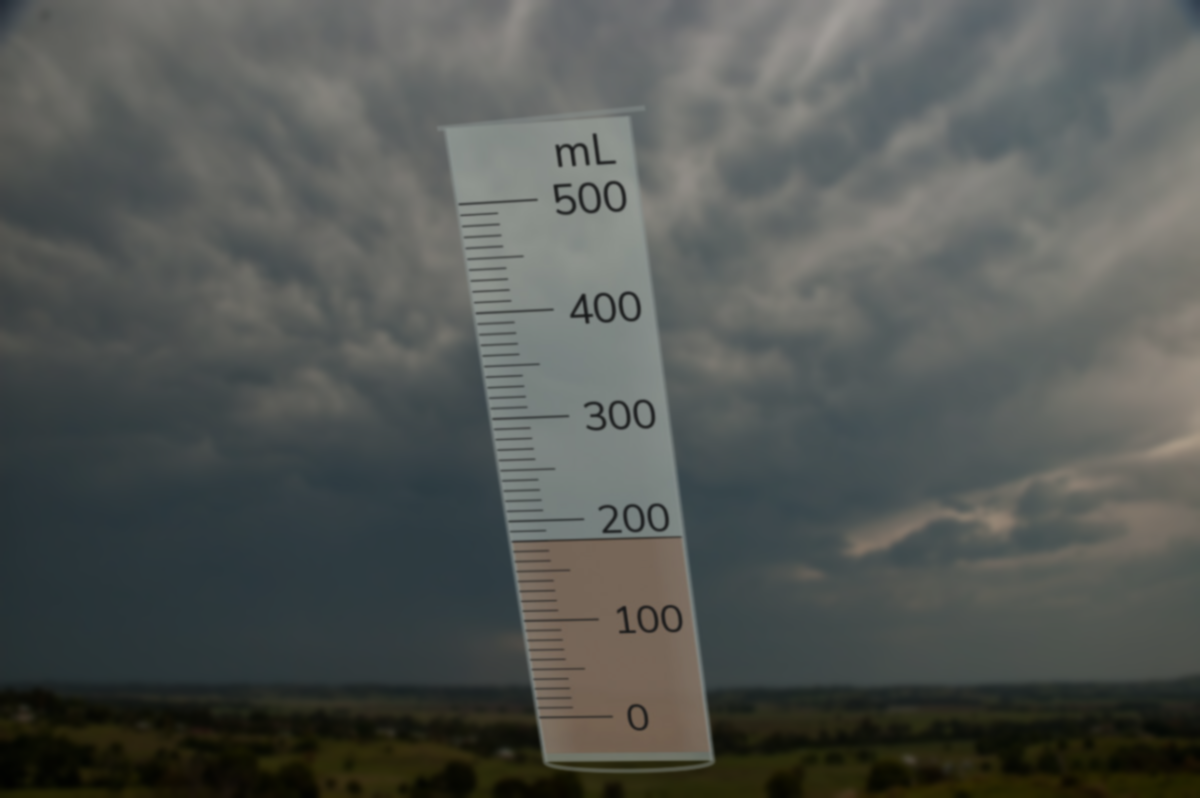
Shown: mL 180
